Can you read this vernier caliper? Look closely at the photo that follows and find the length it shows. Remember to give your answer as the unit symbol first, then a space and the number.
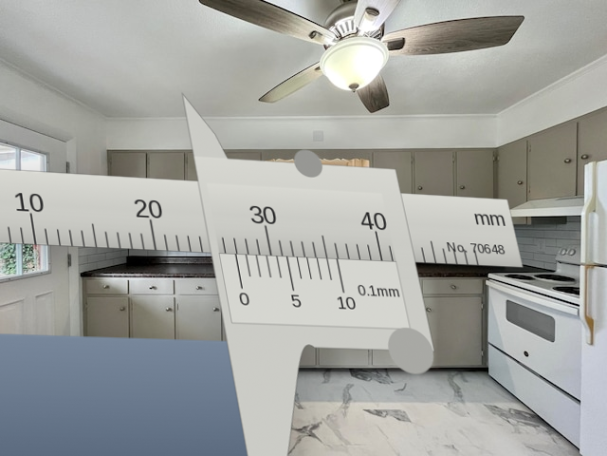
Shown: mm 26.9
